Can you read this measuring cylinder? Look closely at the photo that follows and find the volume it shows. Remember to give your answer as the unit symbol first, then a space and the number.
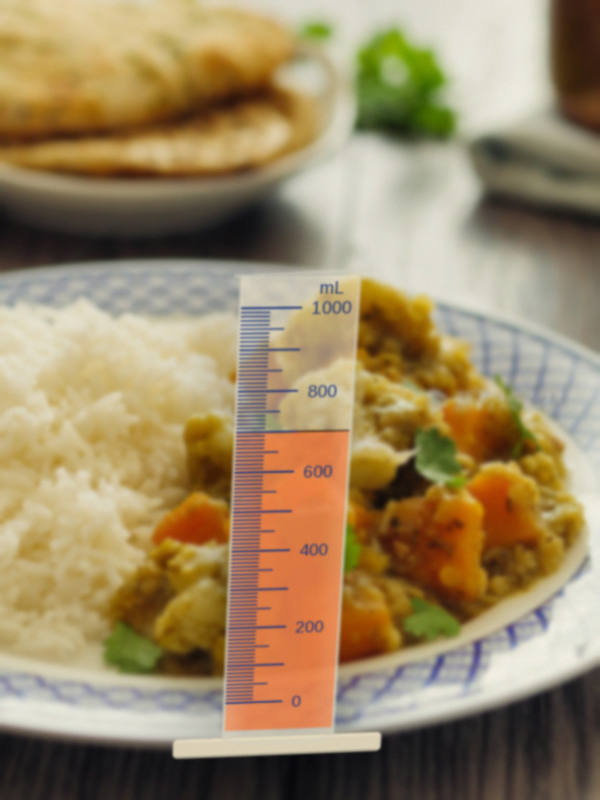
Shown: mL 700
